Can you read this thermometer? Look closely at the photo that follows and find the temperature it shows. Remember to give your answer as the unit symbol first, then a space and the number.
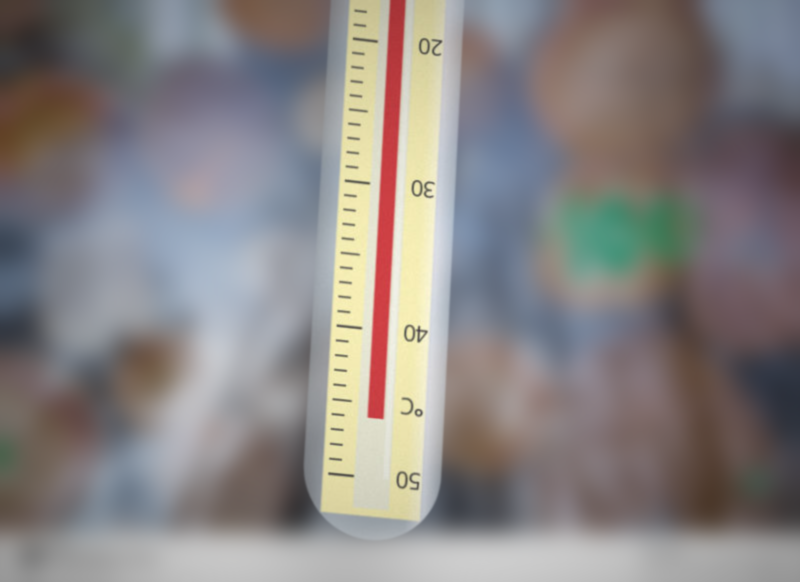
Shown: °C 46
